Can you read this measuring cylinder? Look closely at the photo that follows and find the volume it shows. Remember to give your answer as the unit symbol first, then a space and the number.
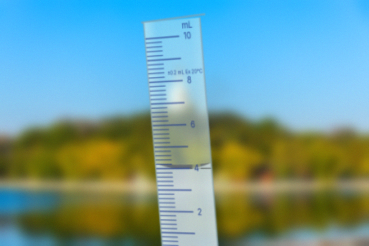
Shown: mL 4
